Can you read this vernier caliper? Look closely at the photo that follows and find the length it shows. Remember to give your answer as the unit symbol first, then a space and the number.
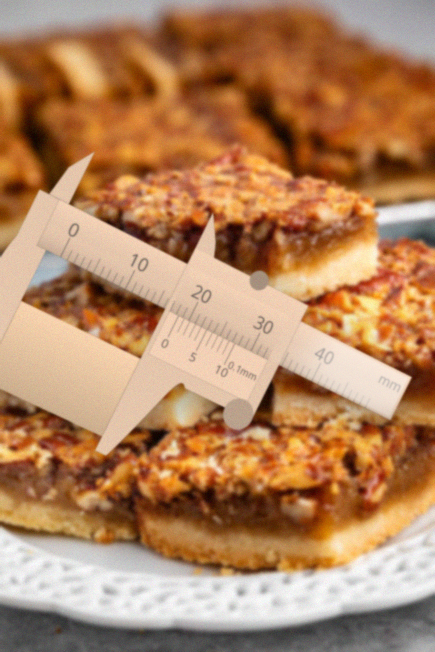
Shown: mm 18.4
